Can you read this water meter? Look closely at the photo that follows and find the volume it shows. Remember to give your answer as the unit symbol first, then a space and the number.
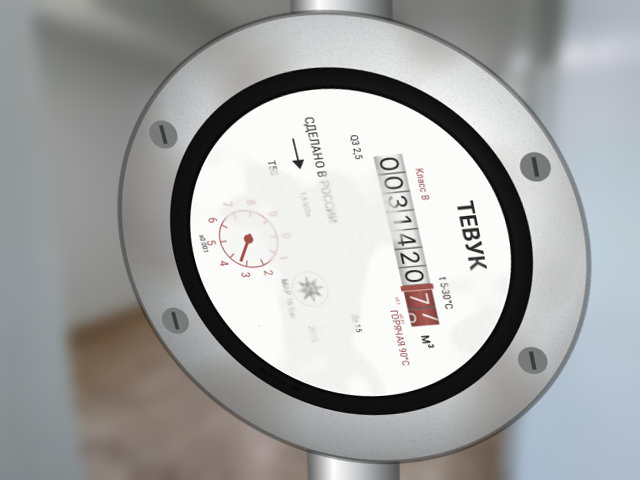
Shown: m³ 31420.773
